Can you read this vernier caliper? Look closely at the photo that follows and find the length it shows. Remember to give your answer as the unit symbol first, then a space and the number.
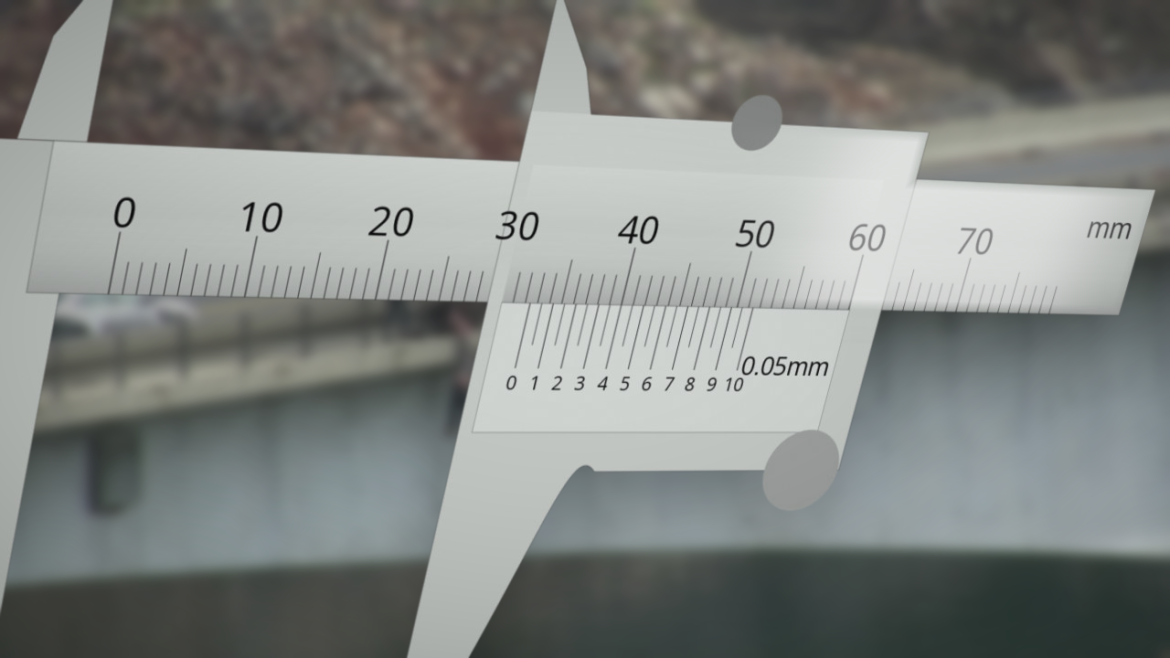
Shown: mm 32.4
